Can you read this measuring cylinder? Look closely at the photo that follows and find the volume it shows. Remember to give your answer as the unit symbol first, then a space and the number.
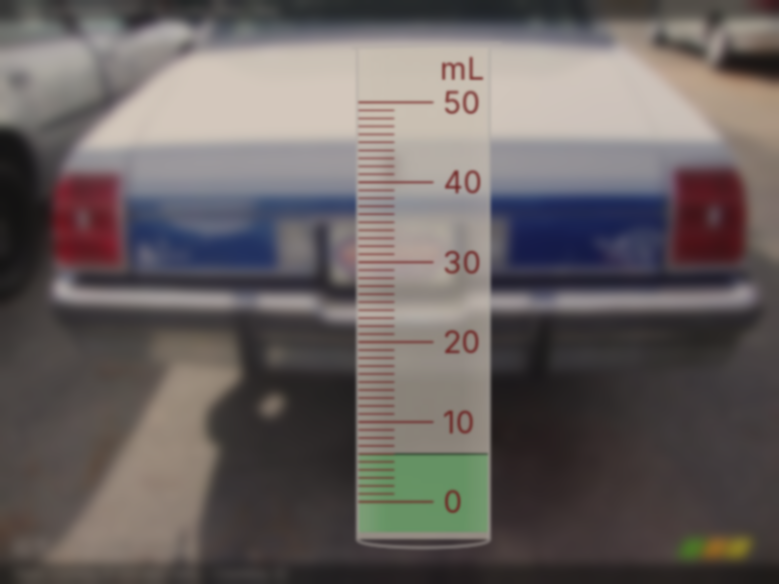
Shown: mL 6
